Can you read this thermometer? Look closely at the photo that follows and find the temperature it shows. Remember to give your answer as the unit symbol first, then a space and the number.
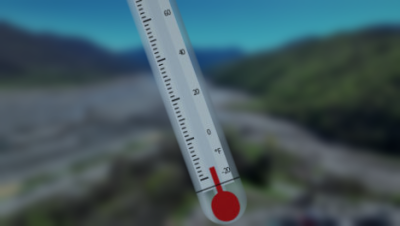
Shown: °F -16
